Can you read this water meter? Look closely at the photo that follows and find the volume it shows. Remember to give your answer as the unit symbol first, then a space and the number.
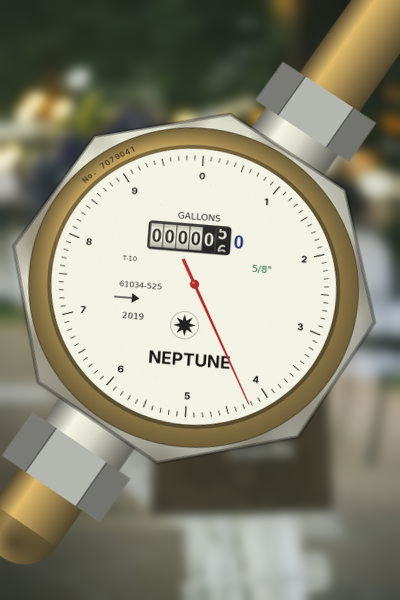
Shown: gal 54.2
